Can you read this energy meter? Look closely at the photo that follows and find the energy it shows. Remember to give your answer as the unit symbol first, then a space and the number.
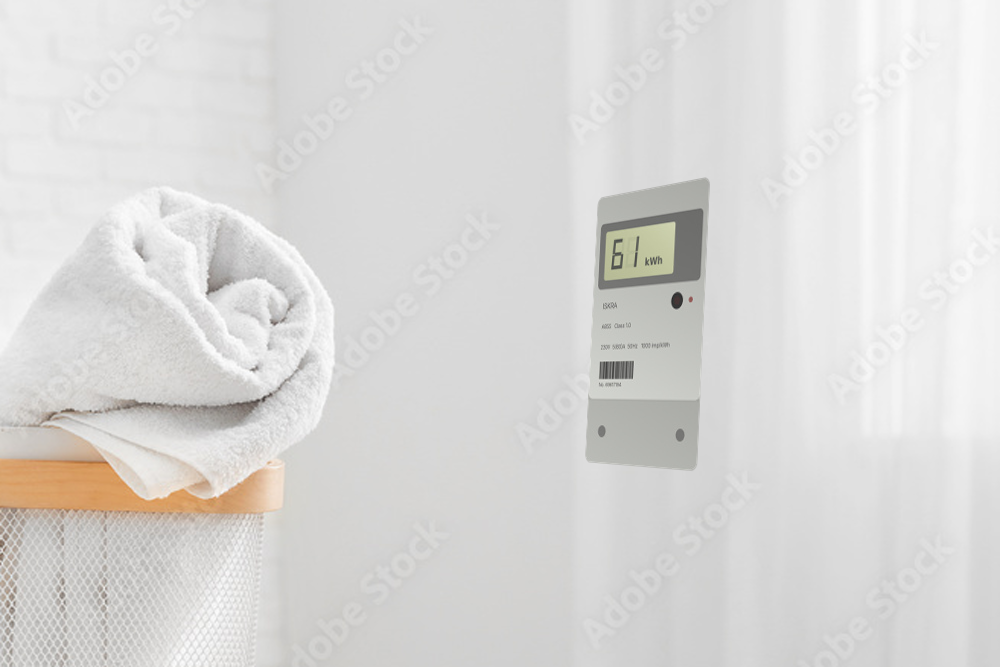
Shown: kWh 61
